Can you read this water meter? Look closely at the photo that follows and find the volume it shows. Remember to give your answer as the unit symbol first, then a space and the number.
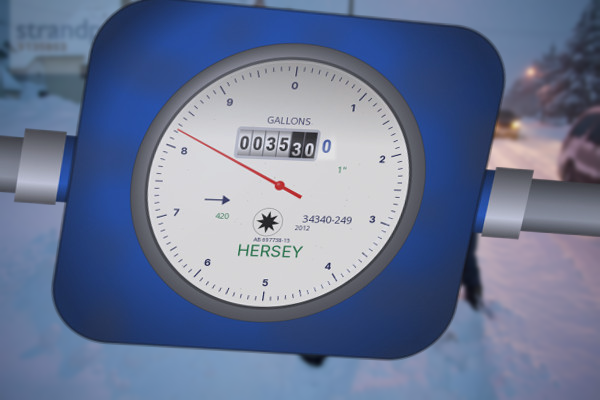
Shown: gal 35298.2
